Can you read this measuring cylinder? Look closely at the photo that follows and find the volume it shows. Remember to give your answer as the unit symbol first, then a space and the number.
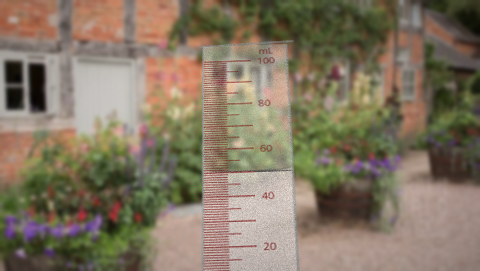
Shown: mL 50
